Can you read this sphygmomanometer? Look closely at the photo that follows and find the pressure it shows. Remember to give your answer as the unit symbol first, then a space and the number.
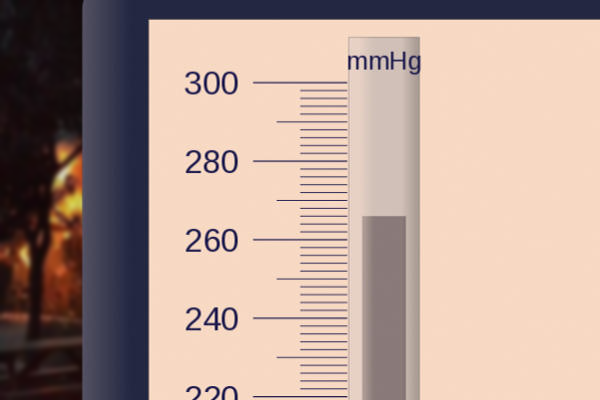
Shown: mmHg 266
